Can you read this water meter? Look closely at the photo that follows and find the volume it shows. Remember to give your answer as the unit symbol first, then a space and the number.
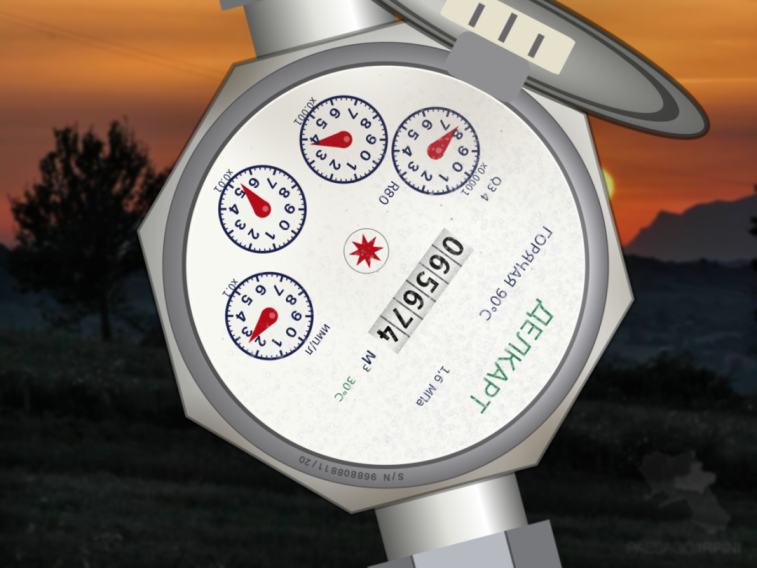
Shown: m³ 65674.2537
